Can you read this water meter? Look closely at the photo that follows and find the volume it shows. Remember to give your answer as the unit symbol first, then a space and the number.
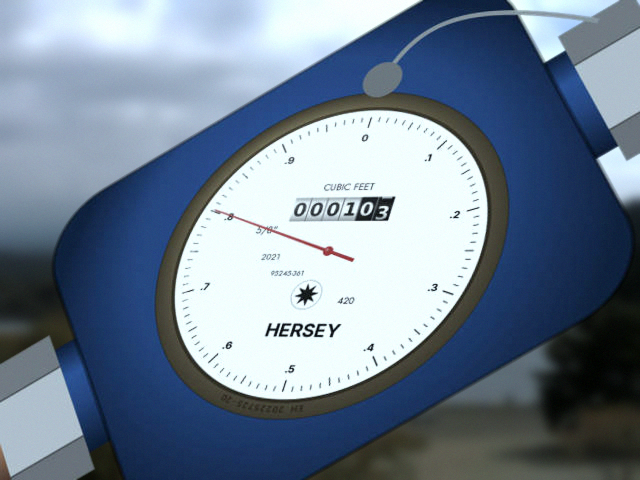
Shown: ft³ 102.80
